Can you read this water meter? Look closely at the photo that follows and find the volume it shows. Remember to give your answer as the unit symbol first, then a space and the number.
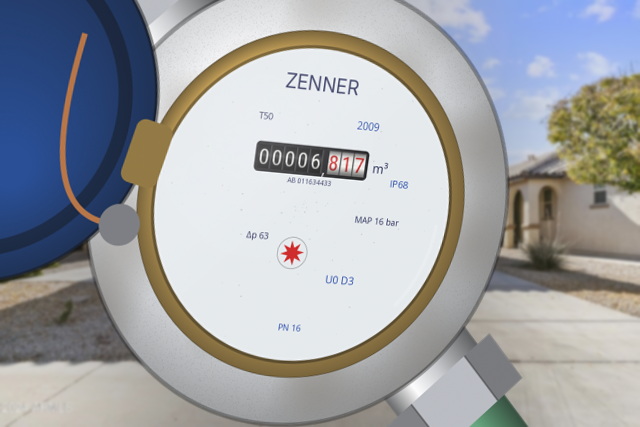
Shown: m³ 6.817
